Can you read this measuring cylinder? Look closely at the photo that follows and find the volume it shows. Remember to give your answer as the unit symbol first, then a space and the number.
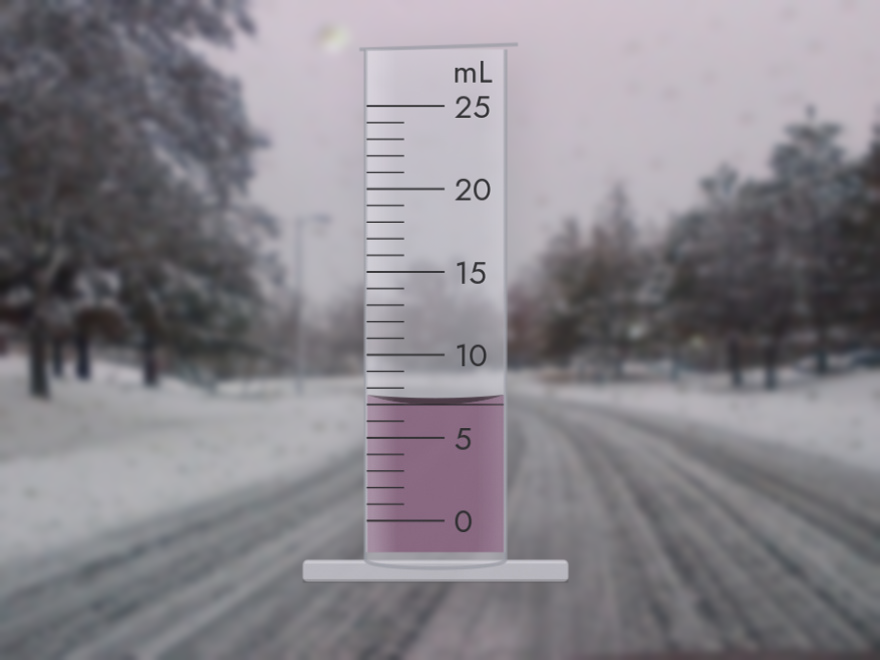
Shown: mL 7
